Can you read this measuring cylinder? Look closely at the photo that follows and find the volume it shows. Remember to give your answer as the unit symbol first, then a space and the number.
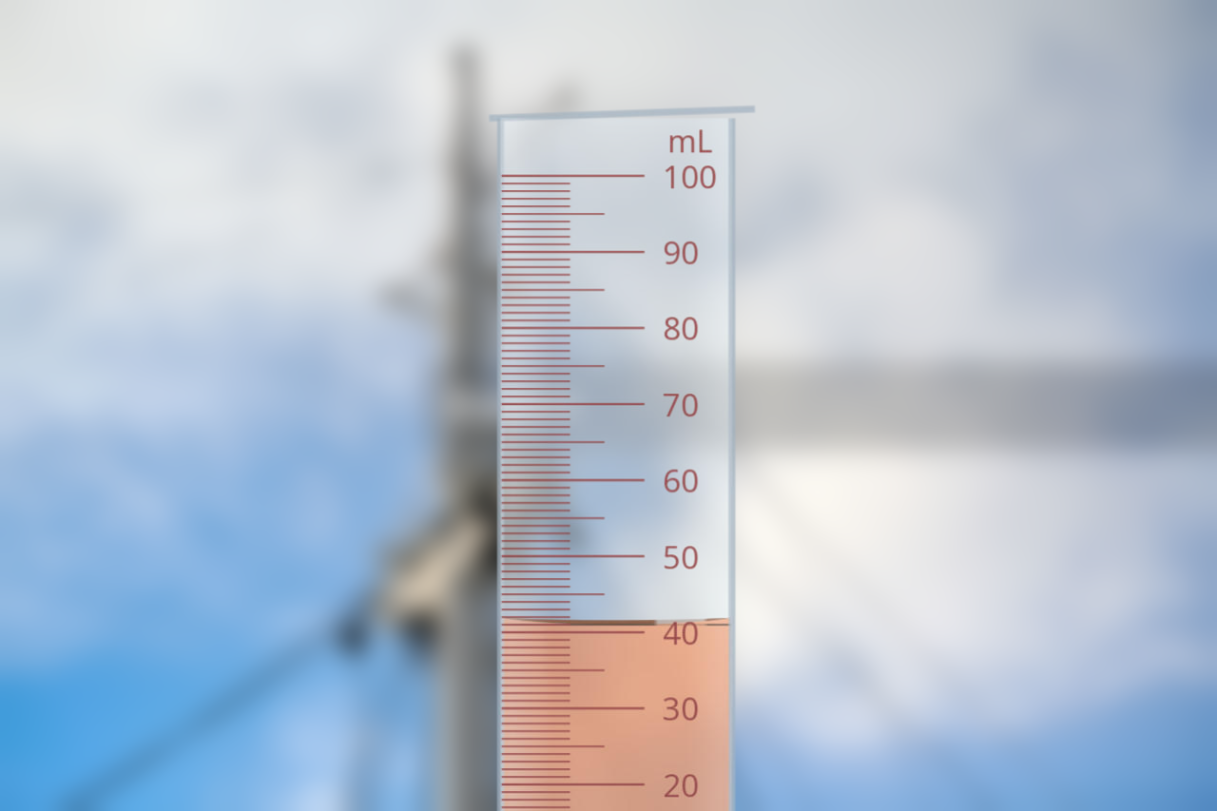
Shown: mL 41
